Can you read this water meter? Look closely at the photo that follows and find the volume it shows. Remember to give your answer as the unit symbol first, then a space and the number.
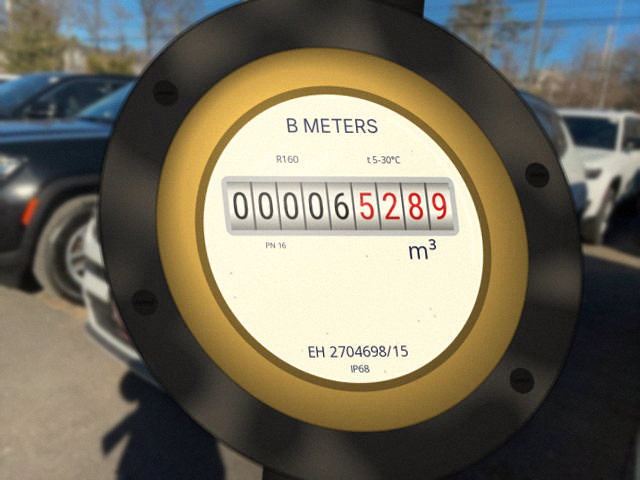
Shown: m³ 6.5289
